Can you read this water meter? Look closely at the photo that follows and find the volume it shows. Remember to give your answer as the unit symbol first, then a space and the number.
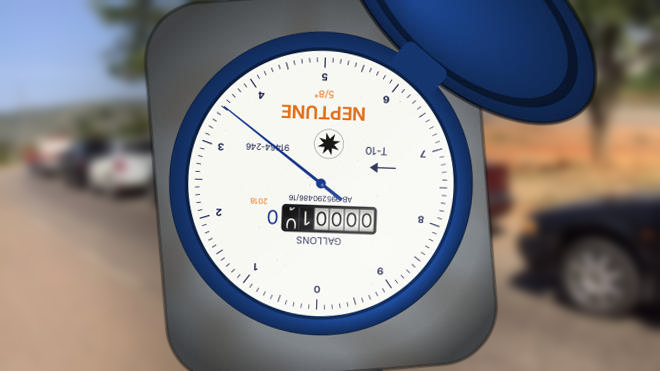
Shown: gal 103.5
